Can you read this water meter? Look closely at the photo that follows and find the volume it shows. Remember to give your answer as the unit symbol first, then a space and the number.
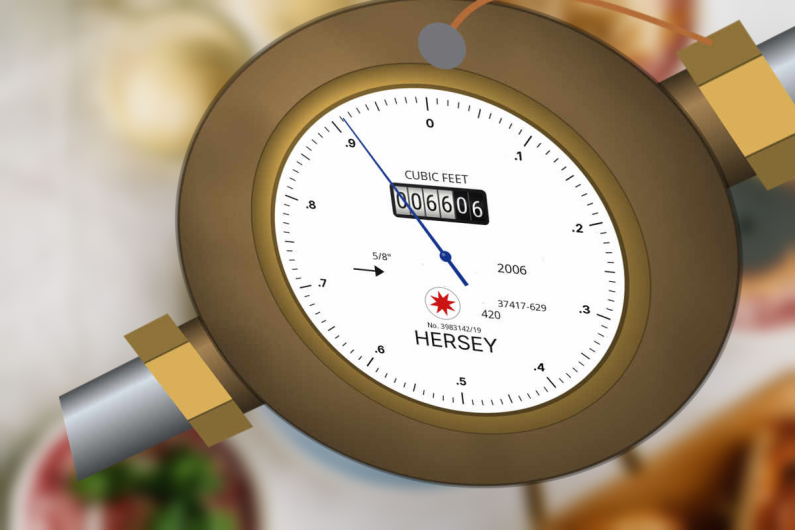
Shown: ft³ 6605.91
